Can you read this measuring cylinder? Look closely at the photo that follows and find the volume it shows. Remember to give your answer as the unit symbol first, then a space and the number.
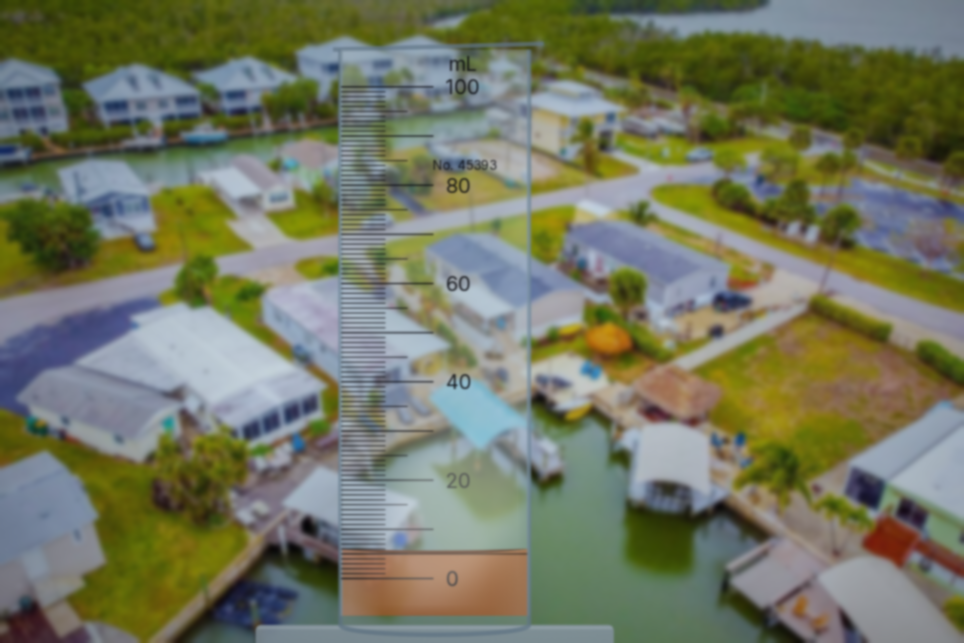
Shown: mL 5
